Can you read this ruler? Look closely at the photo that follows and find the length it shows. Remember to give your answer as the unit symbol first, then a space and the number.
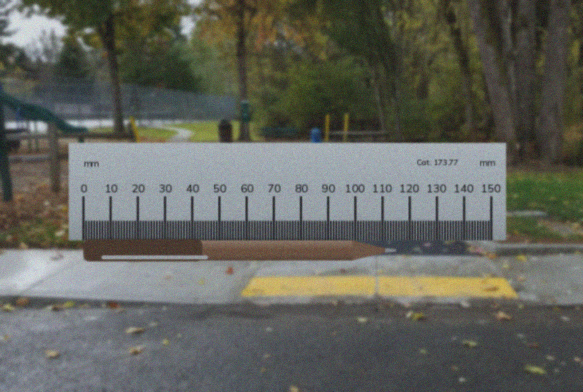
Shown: mm 115
